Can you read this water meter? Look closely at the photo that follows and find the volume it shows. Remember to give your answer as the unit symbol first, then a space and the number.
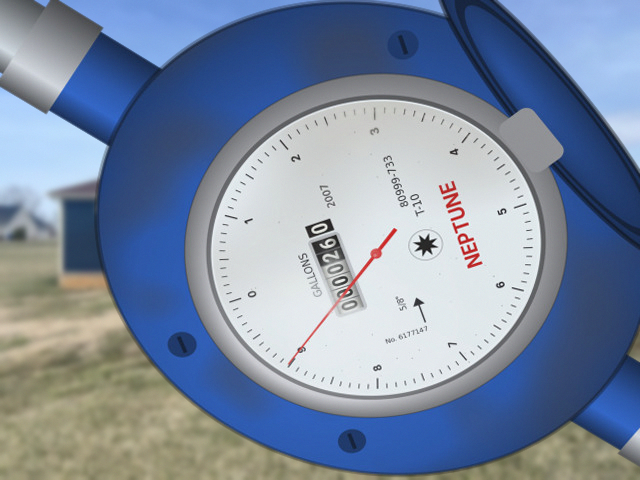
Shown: gal 259.0
